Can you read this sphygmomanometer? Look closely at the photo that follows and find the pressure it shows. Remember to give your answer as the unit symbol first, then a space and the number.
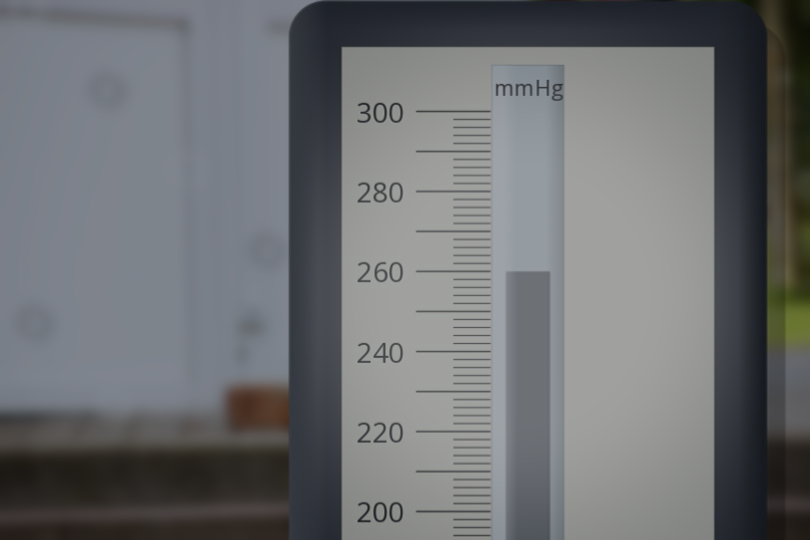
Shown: mmHg 260
